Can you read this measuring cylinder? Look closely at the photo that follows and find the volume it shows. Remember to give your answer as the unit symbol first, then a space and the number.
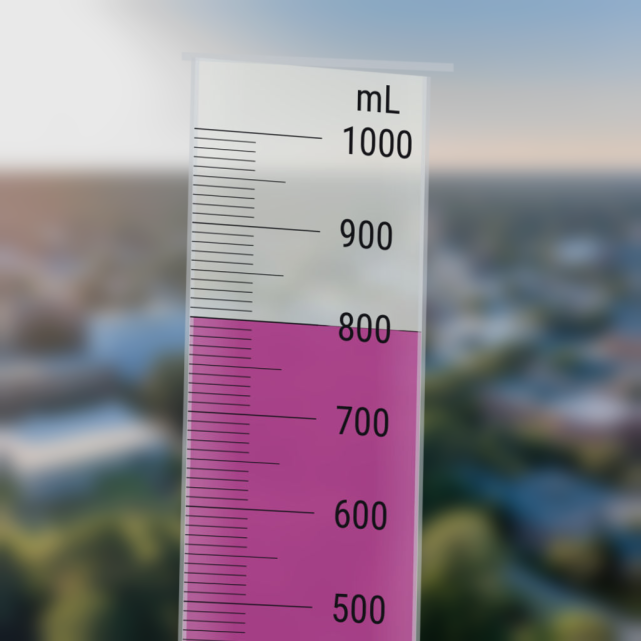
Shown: mL 800
